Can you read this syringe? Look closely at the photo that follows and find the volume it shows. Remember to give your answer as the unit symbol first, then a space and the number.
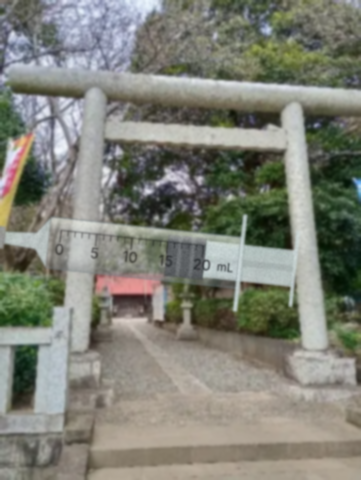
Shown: mL 15
